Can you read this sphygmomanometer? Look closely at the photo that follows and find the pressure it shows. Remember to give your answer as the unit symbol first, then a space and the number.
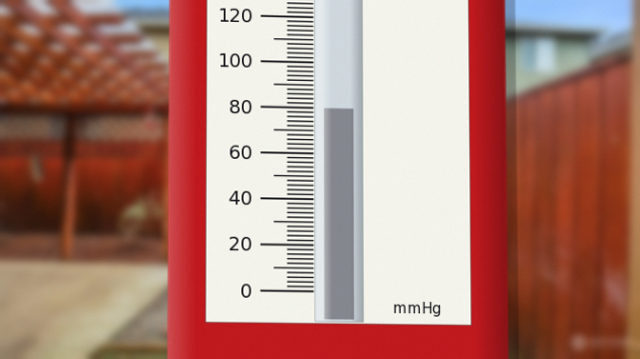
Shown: mmHg 80
